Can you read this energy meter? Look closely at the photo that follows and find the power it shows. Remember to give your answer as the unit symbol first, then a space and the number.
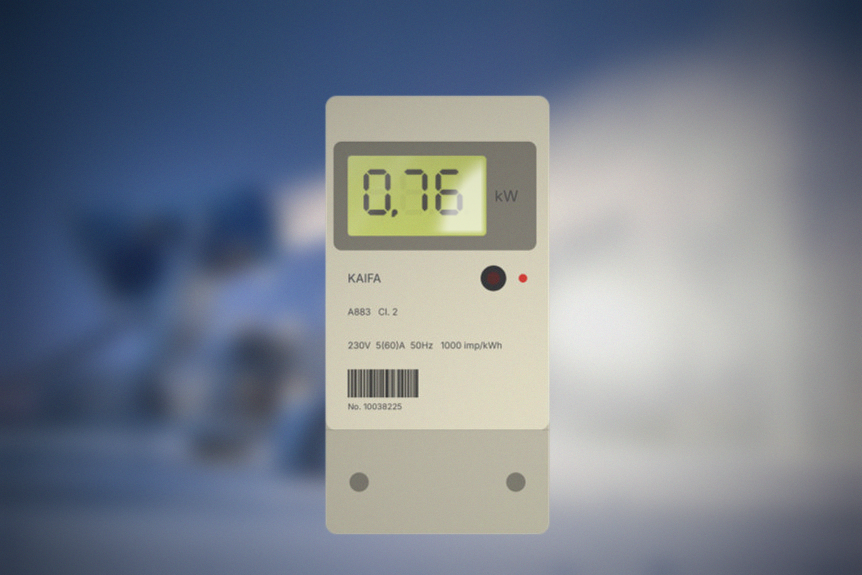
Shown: kW 0.76
